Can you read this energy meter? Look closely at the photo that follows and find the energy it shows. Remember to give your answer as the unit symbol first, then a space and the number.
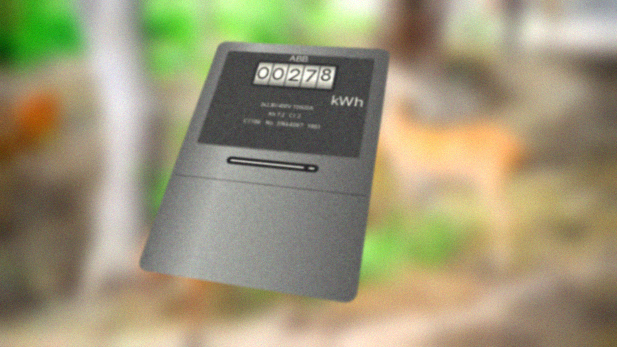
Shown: kWh 278
